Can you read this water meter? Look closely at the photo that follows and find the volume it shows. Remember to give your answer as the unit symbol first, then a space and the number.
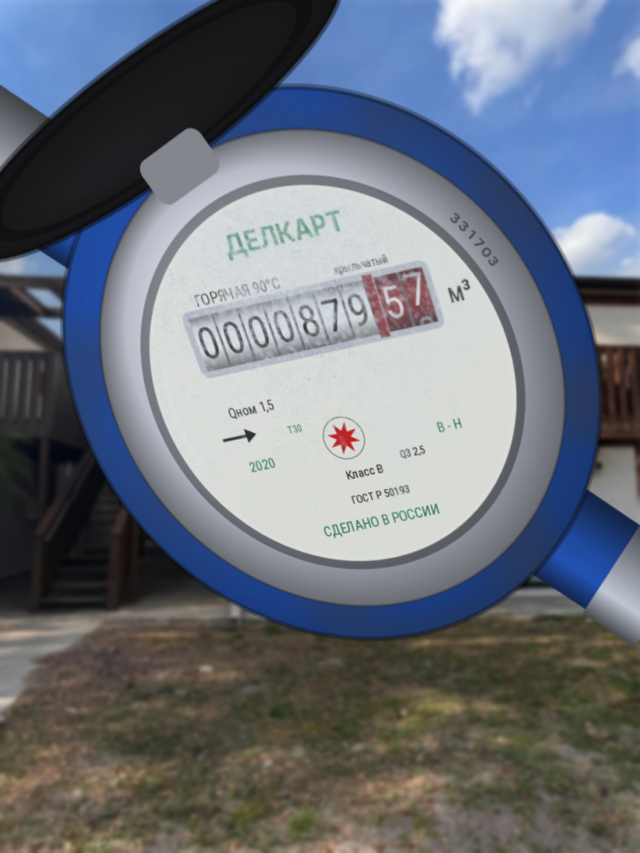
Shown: m³ 879.57
